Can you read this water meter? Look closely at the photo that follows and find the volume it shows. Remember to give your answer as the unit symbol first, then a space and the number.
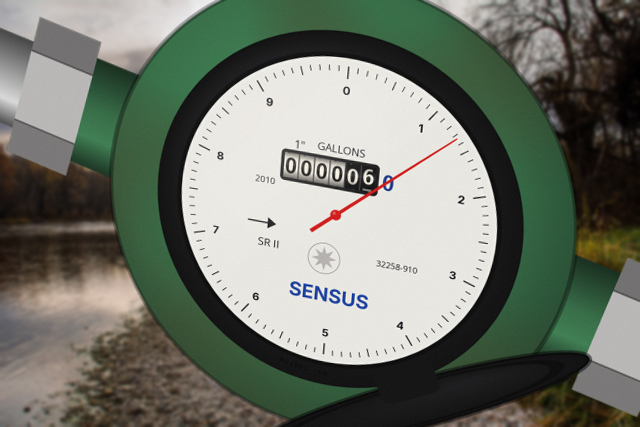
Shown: gal 61.3
